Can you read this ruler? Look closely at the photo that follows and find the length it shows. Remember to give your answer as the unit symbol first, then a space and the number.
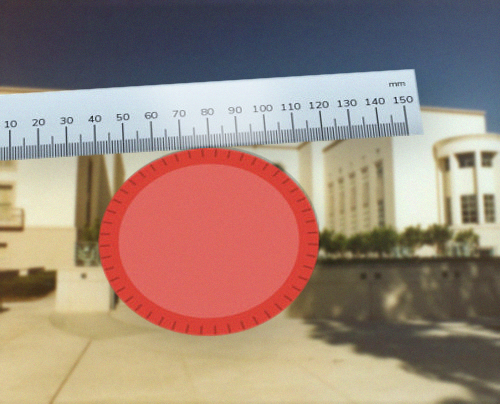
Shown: mm 75
